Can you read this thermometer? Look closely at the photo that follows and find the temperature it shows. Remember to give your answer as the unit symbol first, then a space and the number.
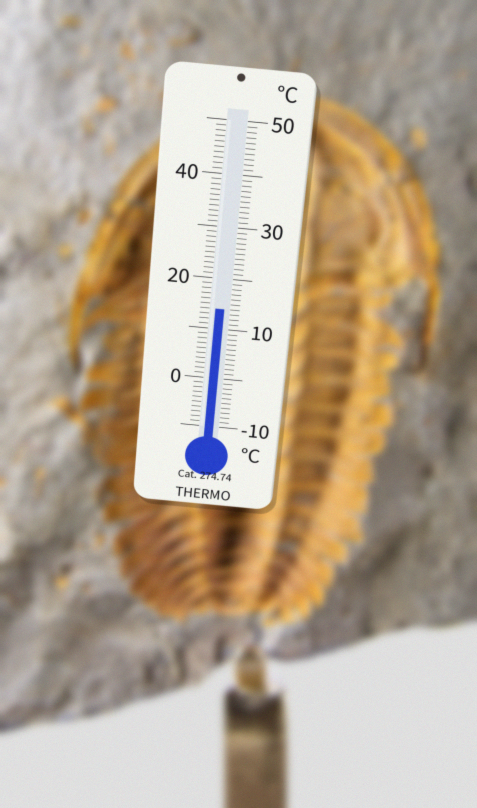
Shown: °C 14
